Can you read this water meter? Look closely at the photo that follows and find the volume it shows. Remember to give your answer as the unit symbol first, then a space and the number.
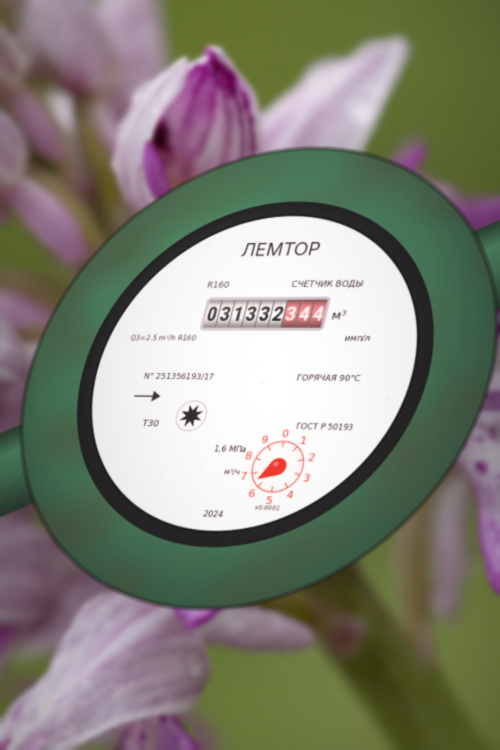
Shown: m³ 31332.3446
